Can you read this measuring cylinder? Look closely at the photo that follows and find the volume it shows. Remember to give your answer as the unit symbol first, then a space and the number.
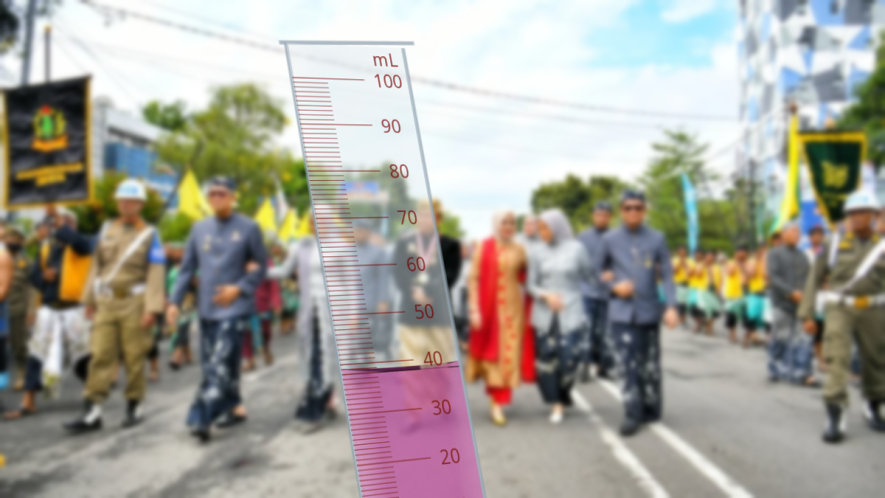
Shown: mL 38
